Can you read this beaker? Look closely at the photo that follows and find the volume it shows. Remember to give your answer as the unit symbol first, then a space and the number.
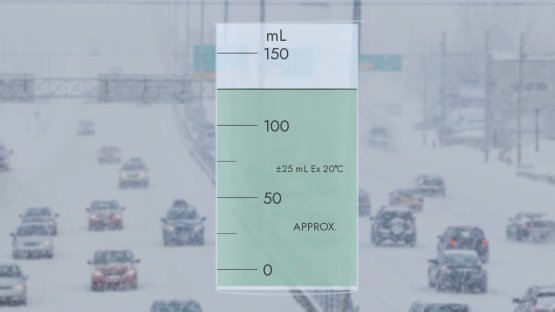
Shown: mL 125
